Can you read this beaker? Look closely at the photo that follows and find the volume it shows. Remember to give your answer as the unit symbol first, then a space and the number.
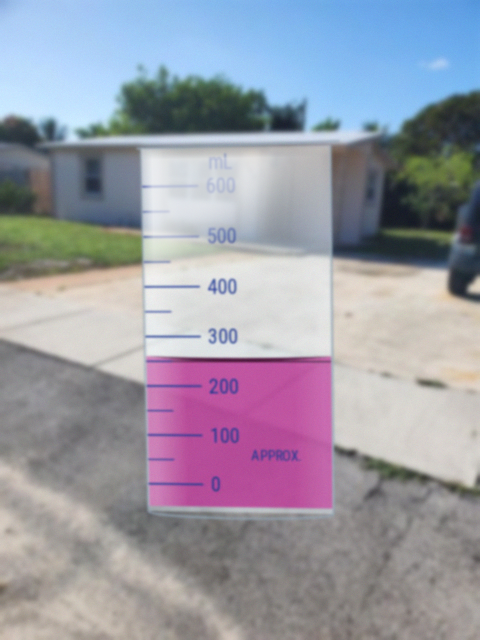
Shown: mL 250
